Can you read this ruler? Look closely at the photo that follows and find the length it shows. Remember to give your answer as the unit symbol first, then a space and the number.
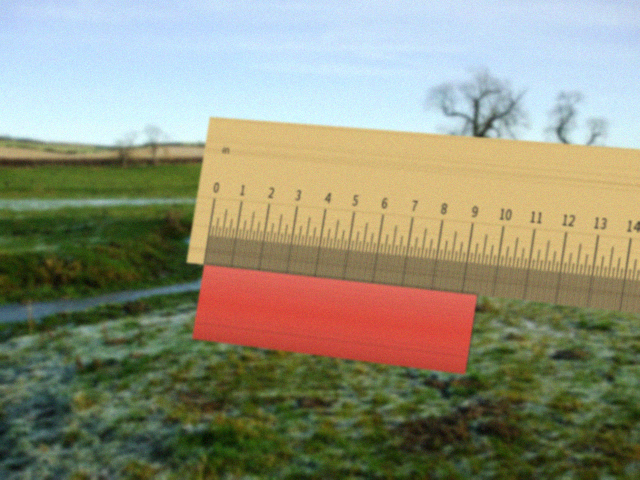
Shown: in 9.5
